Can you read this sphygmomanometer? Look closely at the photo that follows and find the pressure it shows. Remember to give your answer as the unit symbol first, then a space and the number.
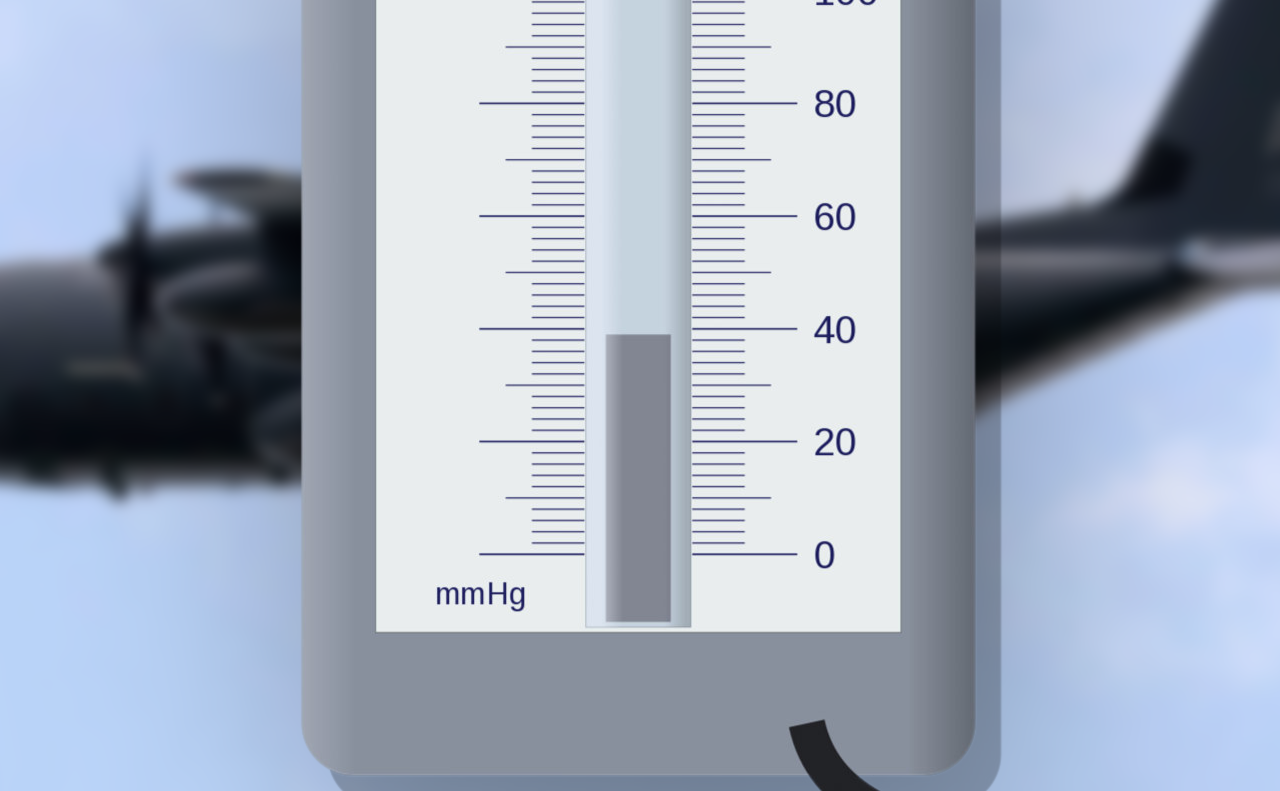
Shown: mmHg 39
